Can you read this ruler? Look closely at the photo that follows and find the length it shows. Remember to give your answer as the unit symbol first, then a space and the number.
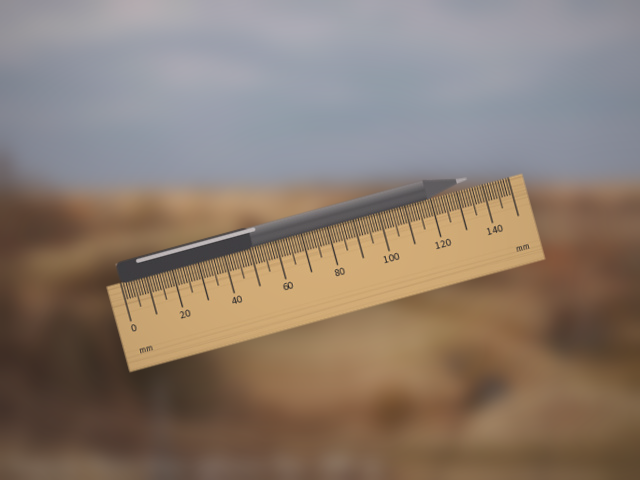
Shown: mm 135
